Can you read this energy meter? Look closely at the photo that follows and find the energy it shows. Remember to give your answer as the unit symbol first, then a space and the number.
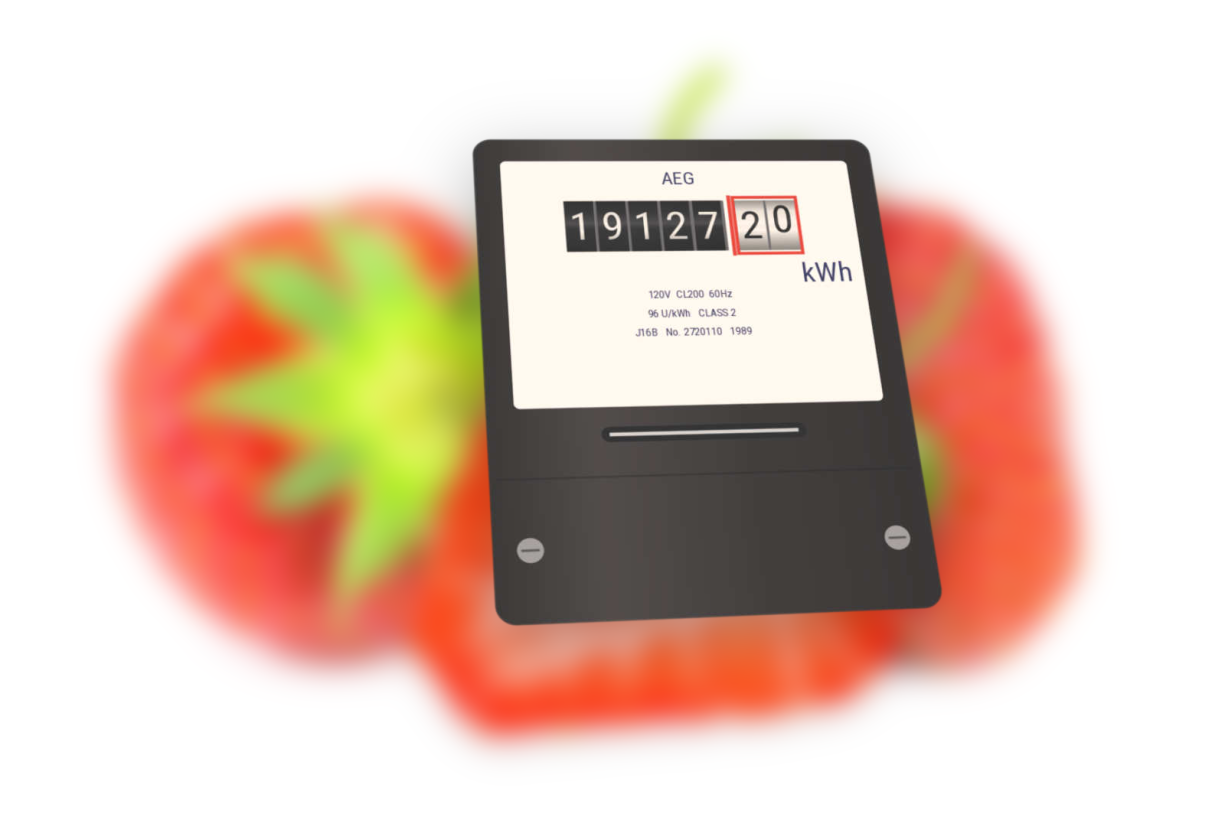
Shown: kWh 19127.20
